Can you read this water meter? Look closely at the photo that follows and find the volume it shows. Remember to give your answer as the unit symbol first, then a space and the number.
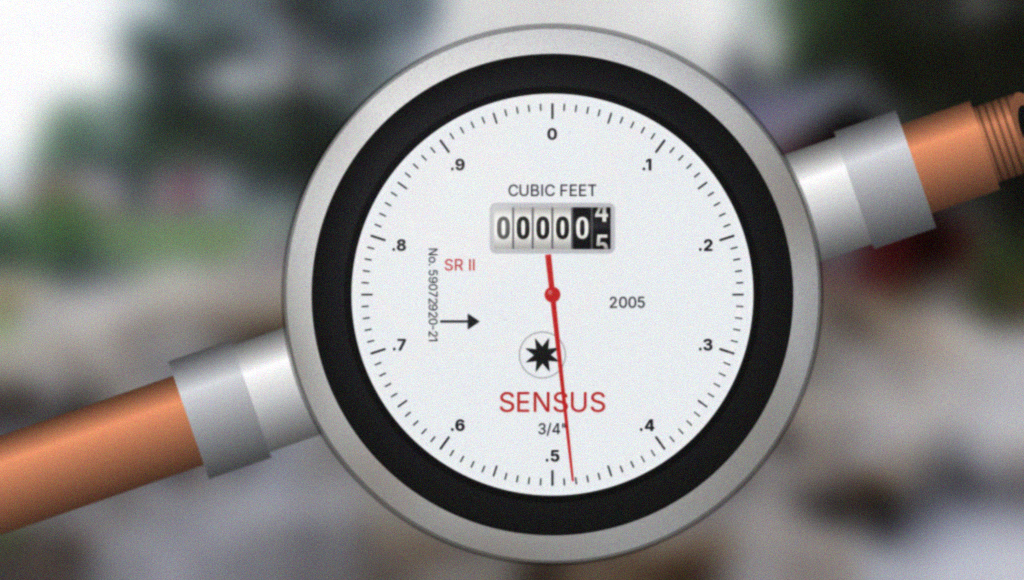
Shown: ft³ 4.48
